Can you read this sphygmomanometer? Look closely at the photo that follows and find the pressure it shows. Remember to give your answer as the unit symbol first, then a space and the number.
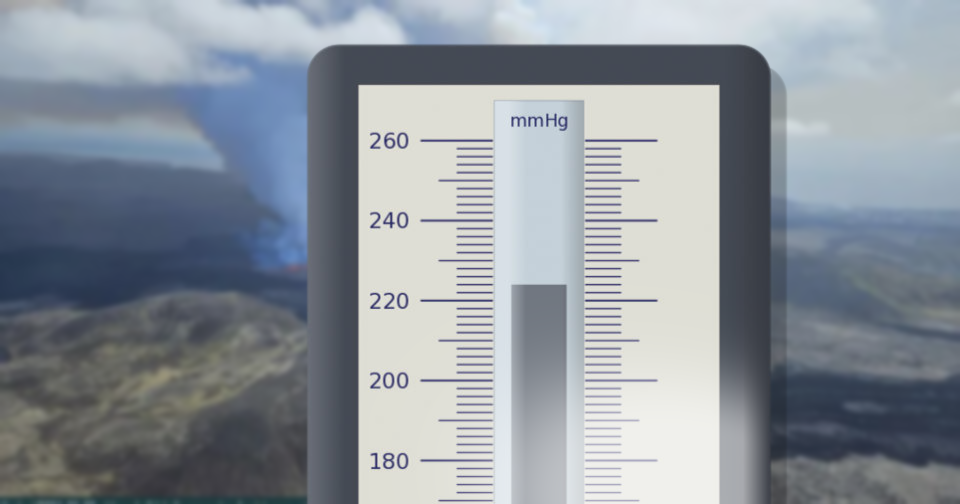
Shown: mmHg 224
